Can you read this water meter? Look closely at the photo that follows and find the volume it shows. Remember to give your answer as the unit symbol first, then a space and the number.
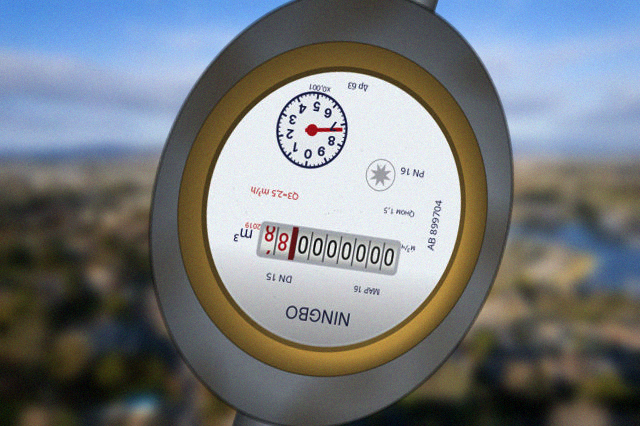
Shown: m³ 0.877
